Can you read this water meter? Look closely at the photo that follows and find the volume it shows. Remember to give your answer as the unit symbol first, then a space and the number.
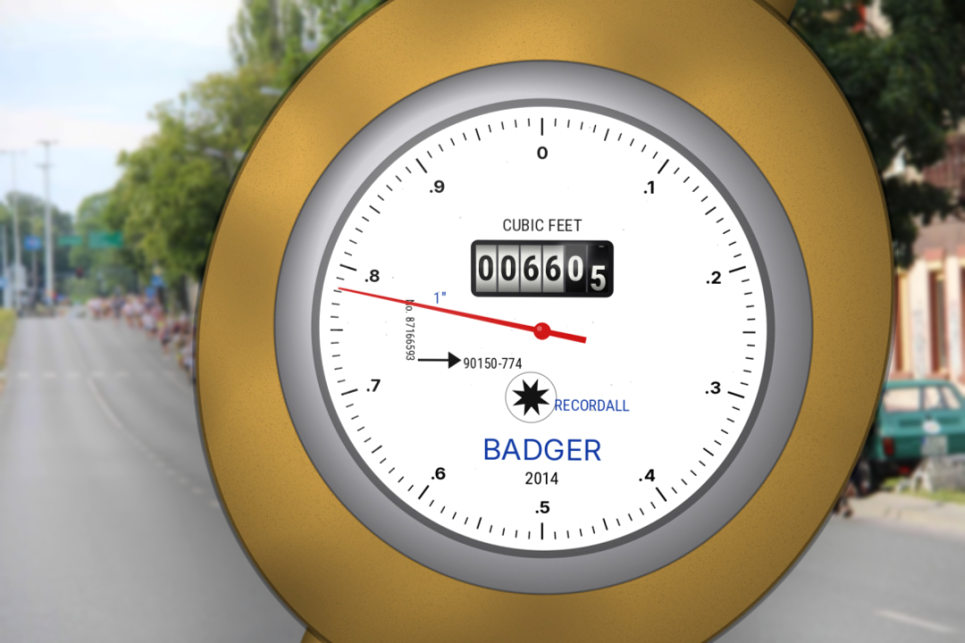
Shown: ft³ 6604.78
